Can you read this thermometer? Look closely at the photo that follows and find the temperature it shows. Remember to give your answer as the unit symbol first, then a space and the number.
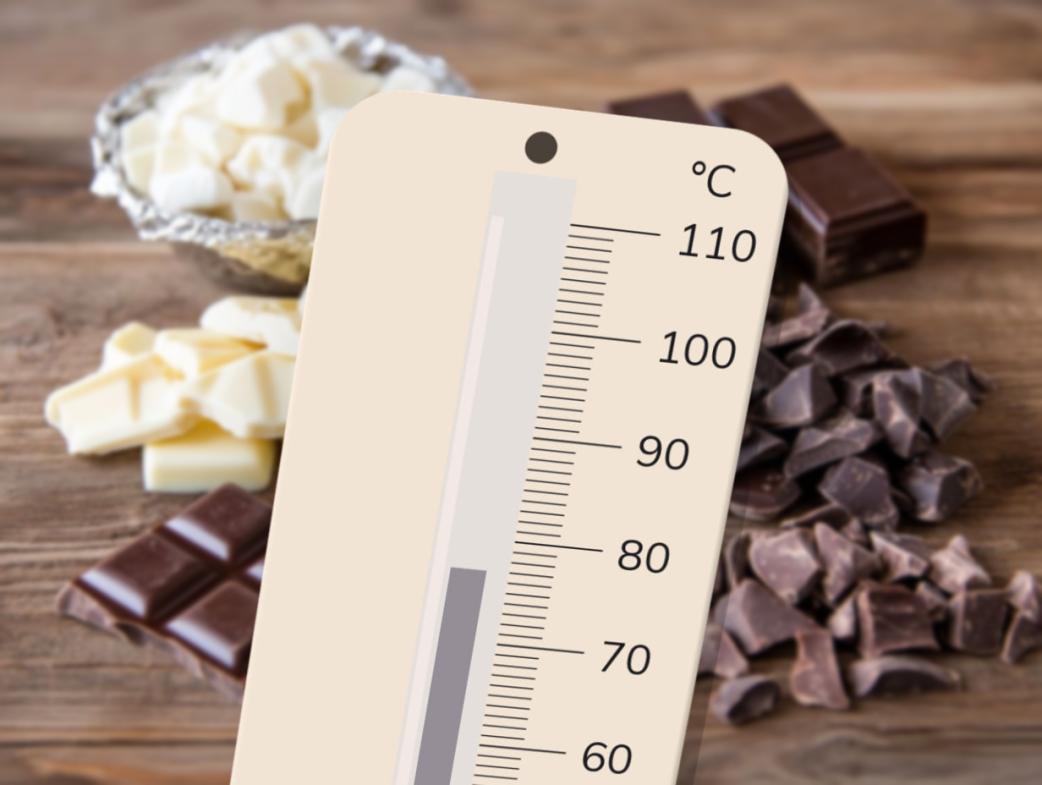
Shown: °C 77
